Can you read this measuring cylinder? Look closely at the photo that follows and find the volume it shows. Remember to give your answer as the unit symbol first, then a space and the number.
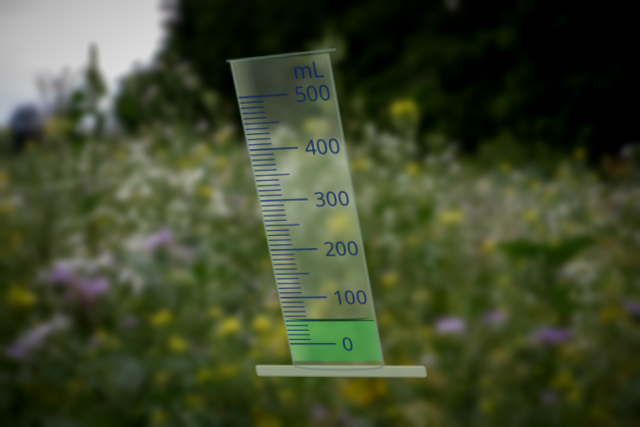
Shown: mL 50
